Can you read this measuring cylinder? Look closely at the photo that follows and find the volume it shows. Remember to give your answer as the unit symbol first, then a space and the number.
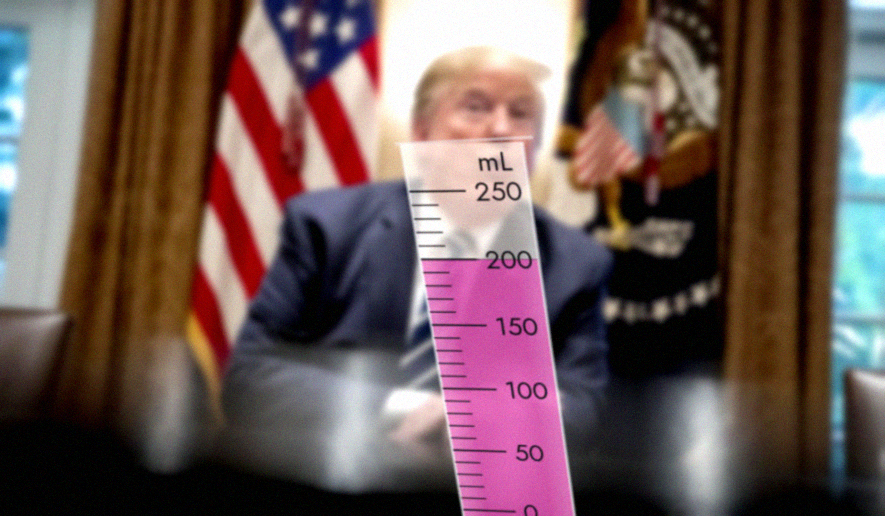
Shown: mL 200
